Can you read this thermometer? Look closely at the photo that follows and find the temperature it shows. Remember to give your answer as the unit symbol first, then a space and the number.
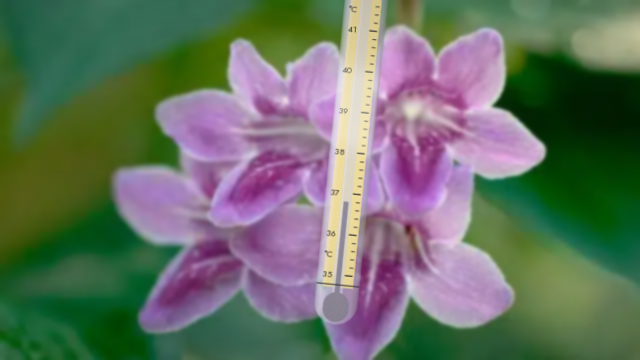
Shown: °C 36.8
